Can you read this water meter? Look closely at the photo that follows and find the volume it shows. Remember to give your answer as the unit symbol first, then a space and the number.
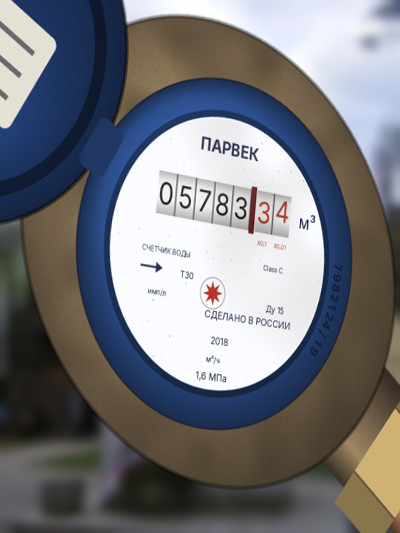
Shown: m³ 5783.34
